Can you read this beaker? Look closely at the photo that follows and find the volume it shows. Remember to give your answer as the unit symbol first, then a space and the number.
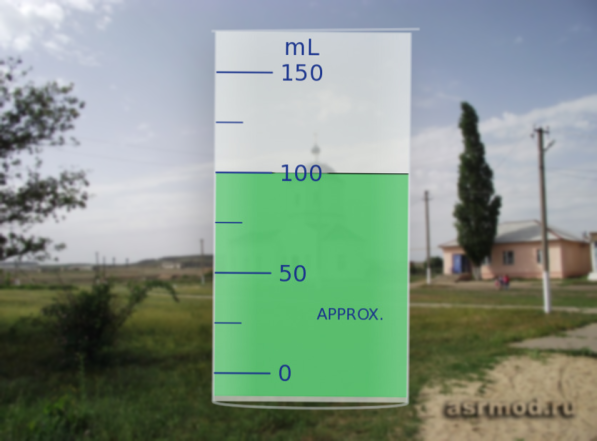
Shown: mL 100
